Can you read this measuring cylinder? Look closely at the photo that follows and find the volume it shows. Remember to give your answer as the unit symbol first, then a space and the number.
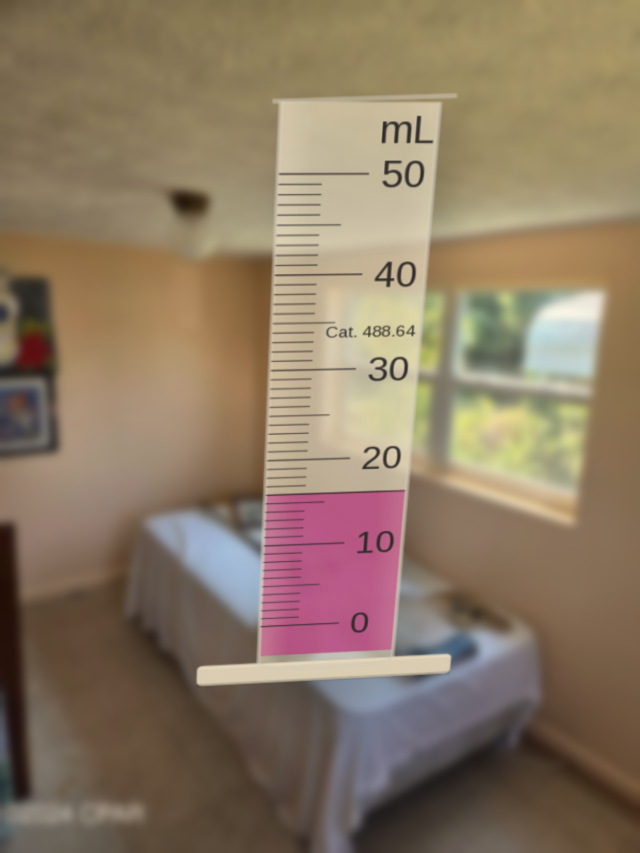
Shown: mL 16
